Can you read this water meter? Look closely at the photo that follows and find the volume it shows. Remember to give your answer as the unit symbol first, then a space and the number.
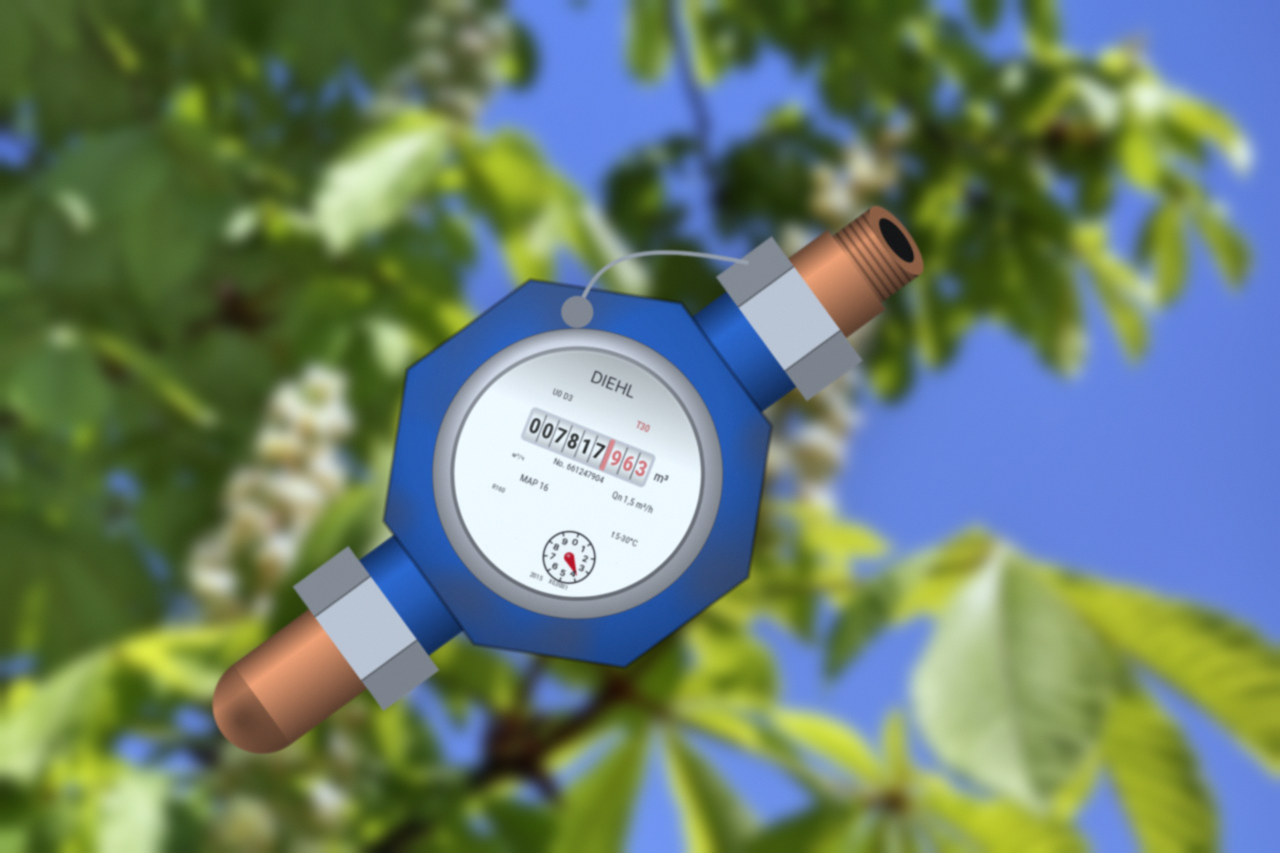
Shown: m³ 7817.9633
